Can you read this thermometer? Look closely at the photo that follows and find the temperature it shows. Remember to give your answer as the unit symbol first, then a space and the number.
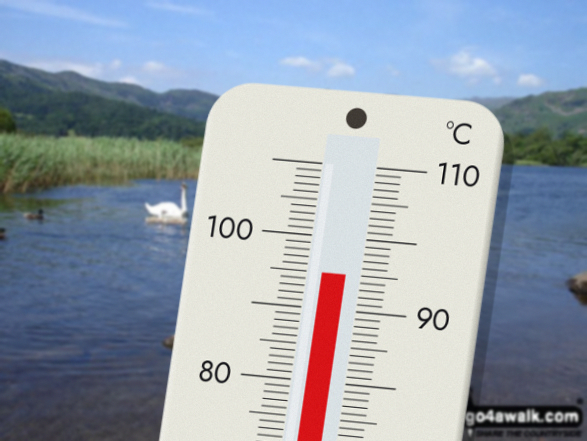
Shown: °C 95
